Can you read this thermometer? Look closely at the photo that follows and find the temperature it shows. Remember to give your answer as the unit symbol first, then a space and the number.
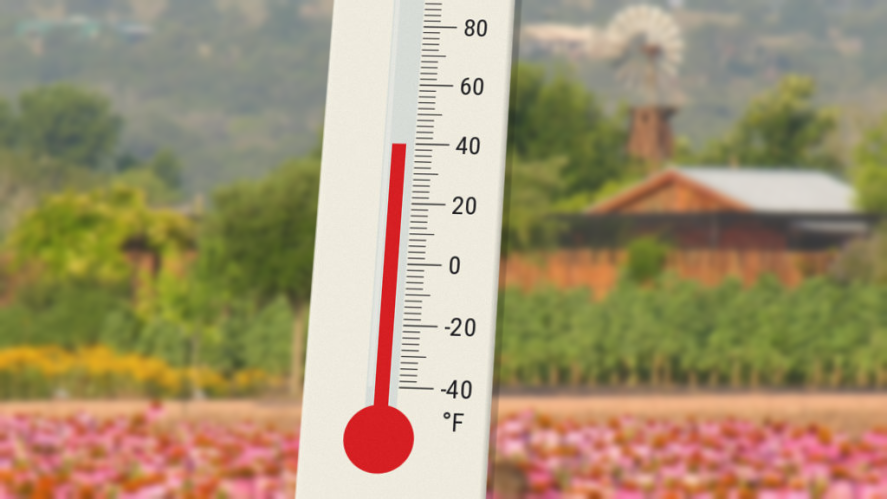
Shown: °F 40
